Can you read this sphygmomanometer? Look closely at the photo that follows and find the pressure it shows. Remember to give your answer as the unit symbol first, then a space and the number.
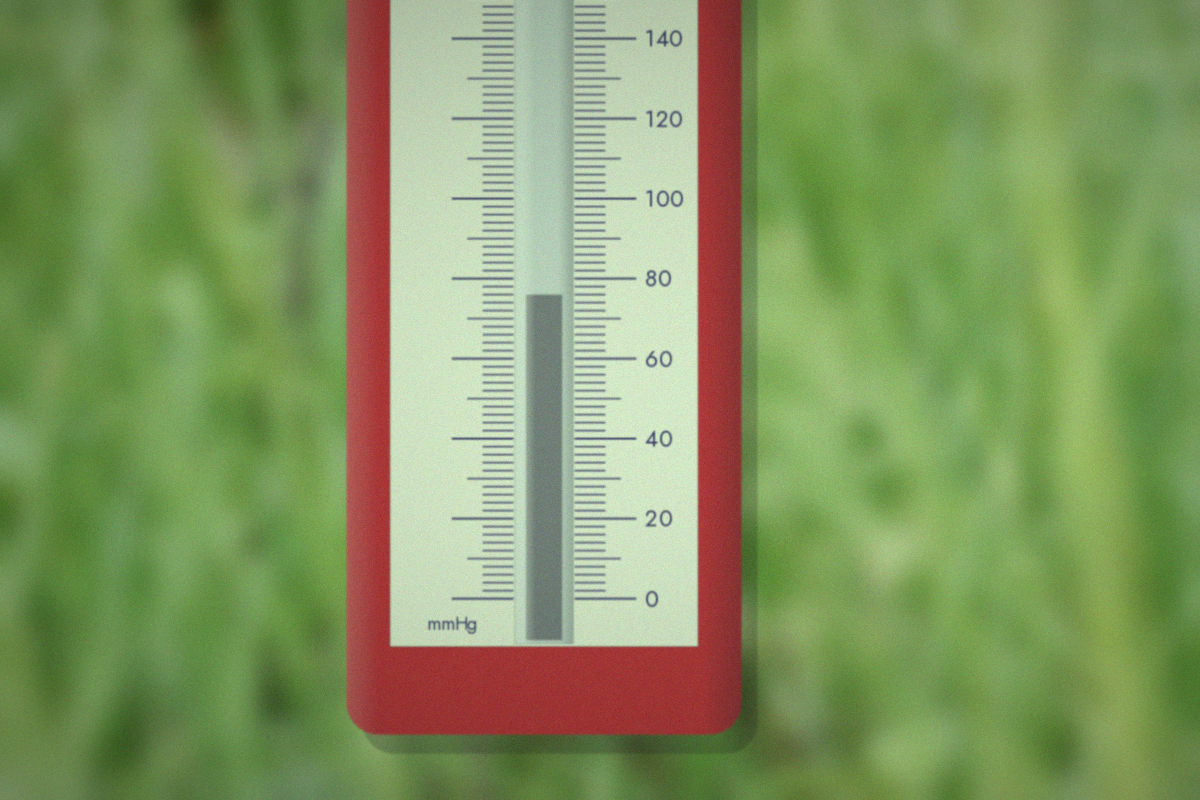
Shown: mmHg 76
